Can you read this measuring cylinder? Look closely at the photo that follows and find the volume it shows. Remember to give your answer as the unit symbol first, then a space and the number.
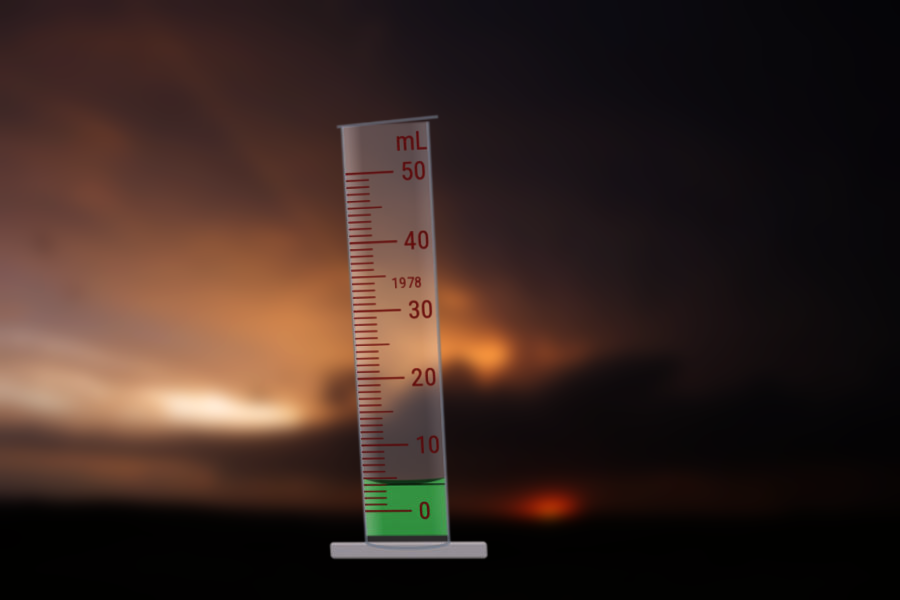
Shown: mL 4
